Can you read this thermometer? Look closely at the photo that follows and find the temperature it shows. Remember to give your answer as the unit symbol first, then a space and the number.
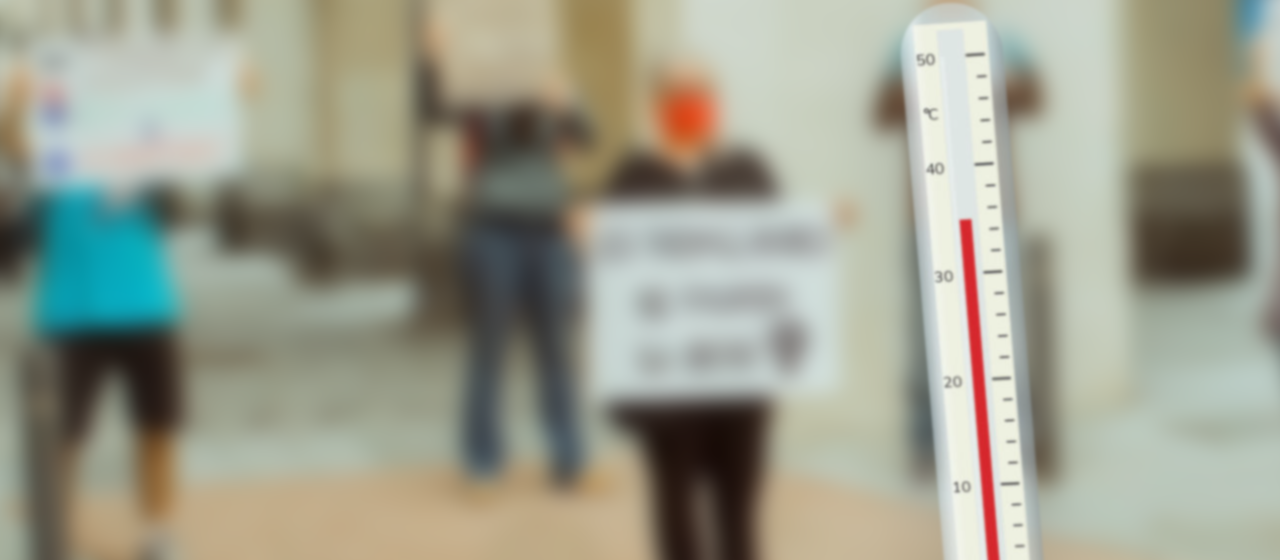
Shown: °C 35
